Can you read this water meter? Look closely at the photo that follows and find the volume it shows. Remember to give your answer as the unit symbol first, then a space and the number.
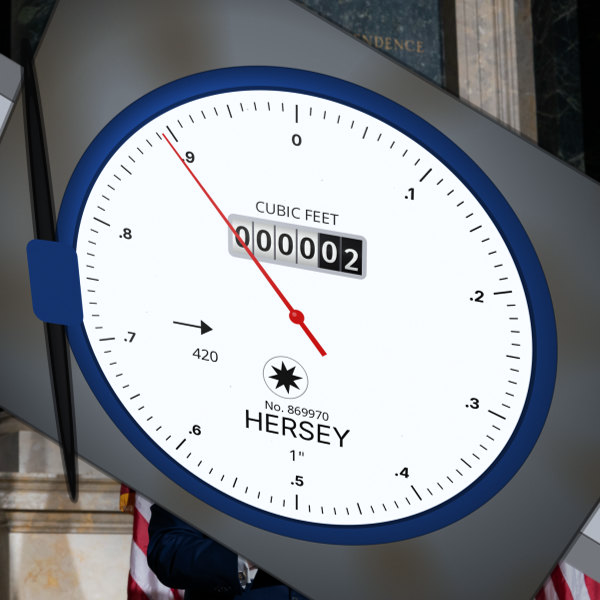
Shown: ft³ 1.89
